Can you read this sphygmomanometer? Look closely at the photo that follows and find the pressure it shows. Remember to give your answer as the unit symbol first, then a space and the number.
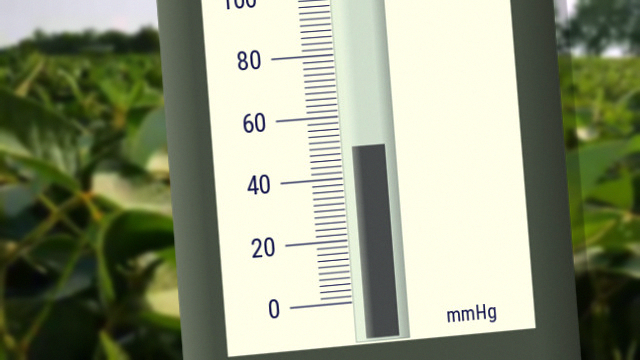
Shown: mmHg 50
